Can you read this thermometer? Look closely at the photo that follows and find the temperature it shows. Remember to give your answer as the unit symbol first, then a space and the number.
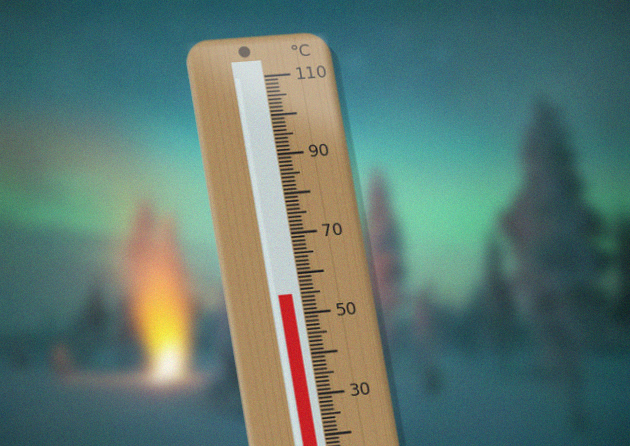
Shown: °C 55
